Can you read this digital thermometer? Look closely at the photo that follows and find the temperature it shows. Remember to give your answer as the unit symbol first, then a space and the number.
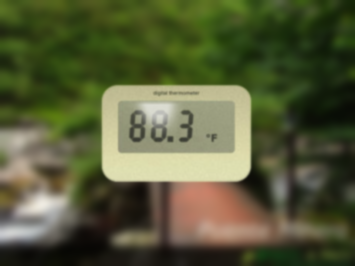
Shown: °F 88.3
